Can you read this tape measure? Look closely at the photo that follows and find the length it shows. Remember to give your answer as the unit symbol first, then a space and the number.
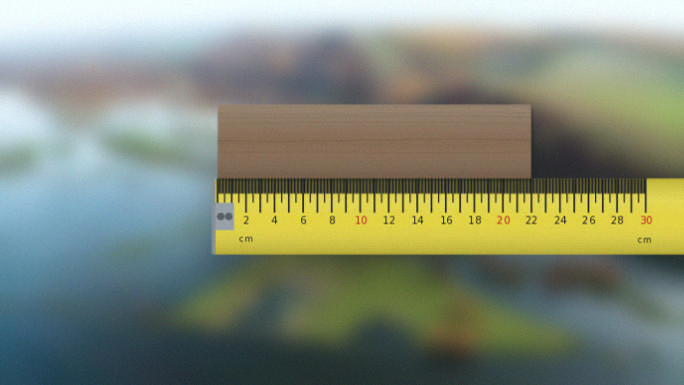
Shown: cm 22
